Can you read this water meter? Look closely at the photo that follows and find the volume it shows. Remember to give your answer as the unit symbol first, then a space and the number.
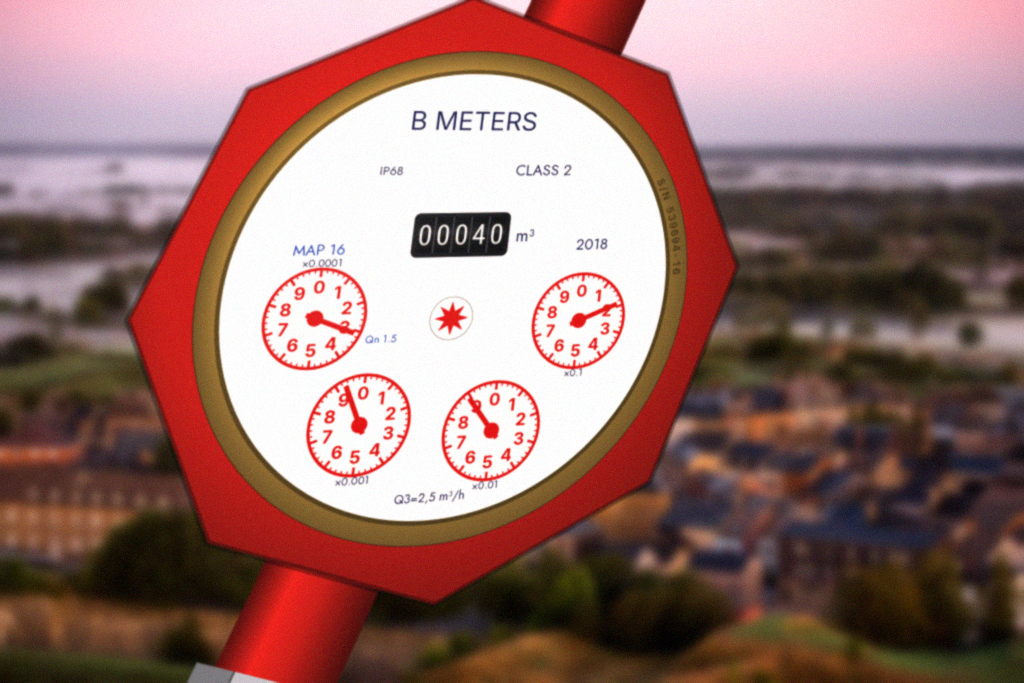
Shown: m³ 40.1893
